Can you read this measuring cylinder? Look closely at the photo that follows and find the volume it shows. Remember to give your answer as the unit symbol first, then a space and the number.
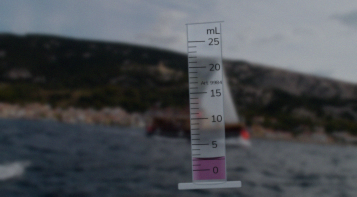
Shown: mL 2
